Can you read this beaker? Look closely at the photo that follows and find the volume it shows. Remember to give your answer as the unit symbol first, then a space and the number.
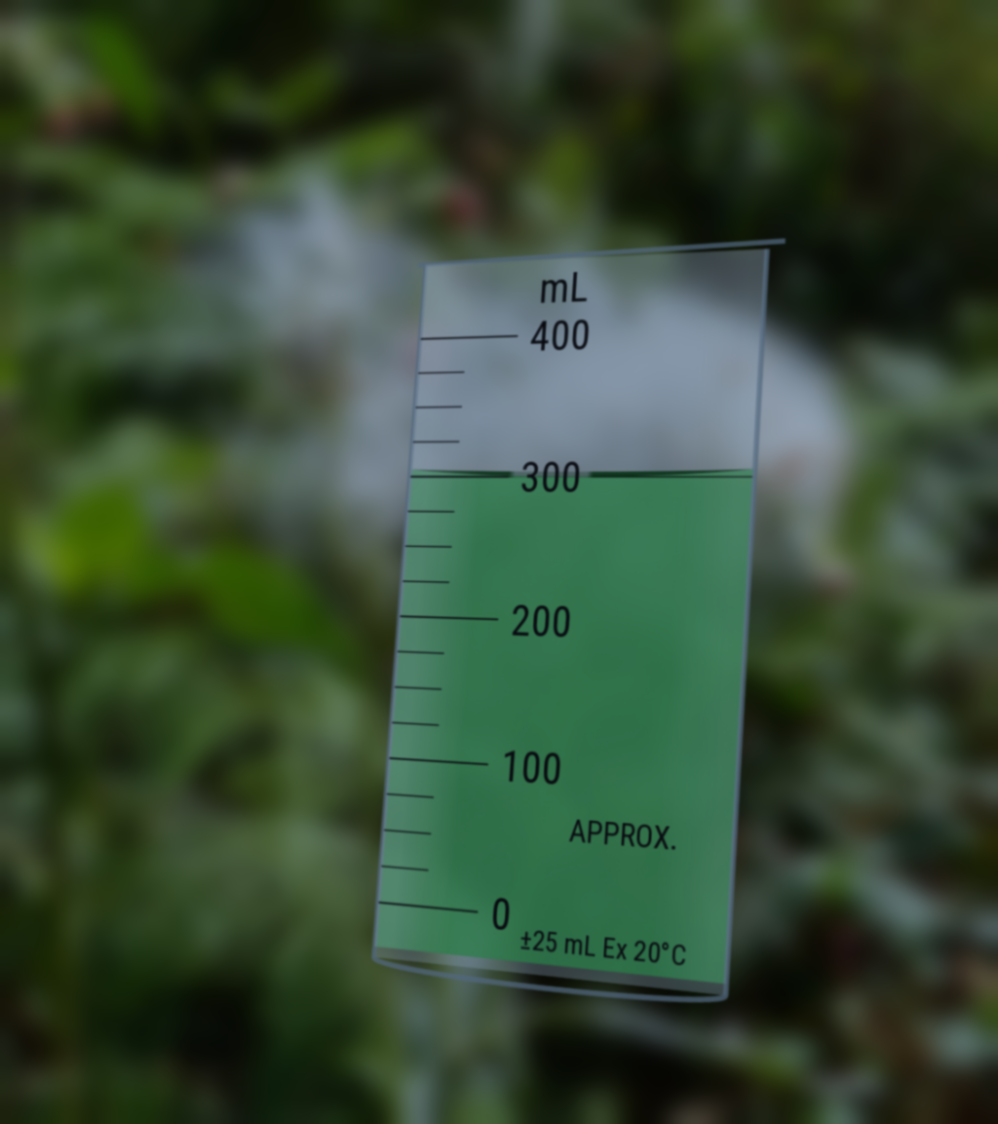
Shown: mL 300
